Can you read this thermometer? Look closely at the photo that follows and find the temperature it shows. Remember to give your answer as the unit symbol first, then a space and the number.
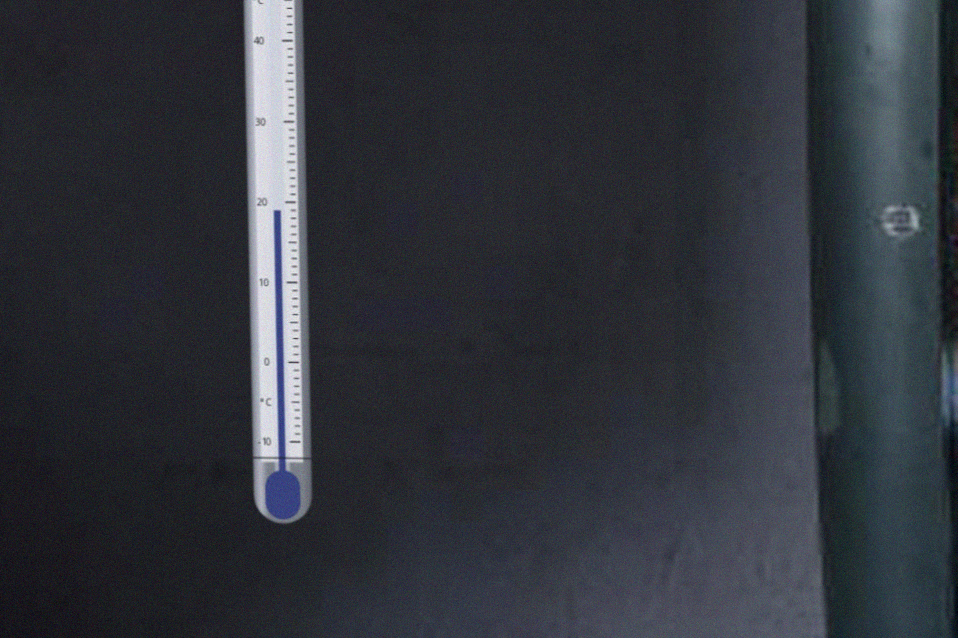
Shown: °C 19
